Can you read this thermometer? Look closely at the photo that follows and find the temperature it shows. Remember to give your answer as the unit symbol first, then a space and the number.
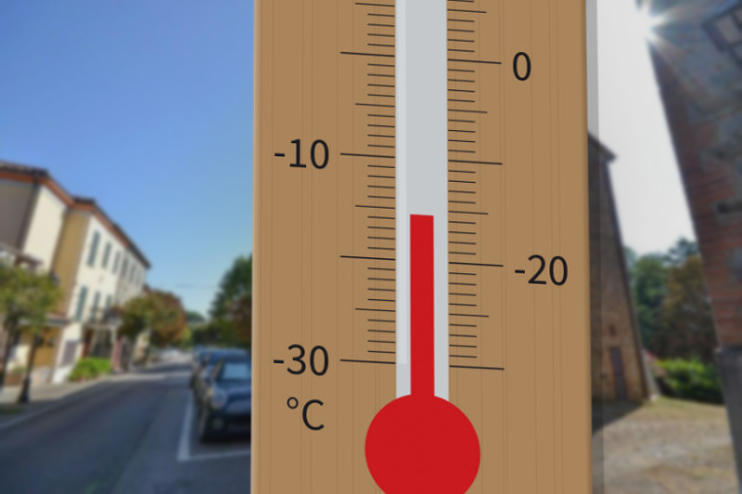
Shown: °C -15.5
